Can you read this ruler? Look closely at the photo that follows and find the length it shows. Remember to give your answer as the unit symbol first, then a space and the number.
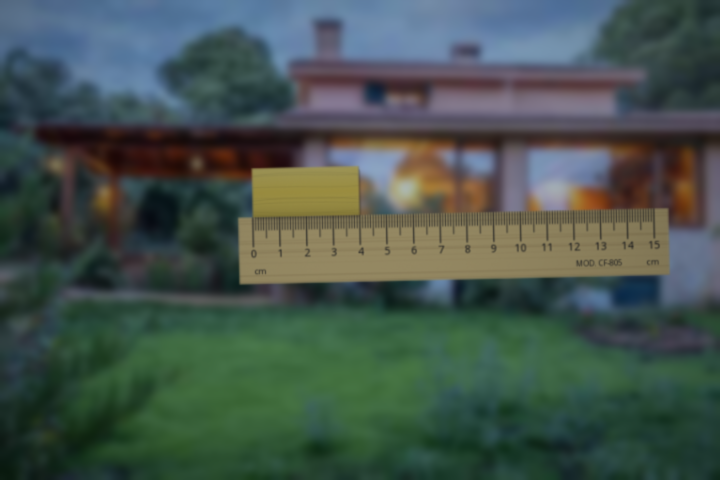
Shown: cm 4
